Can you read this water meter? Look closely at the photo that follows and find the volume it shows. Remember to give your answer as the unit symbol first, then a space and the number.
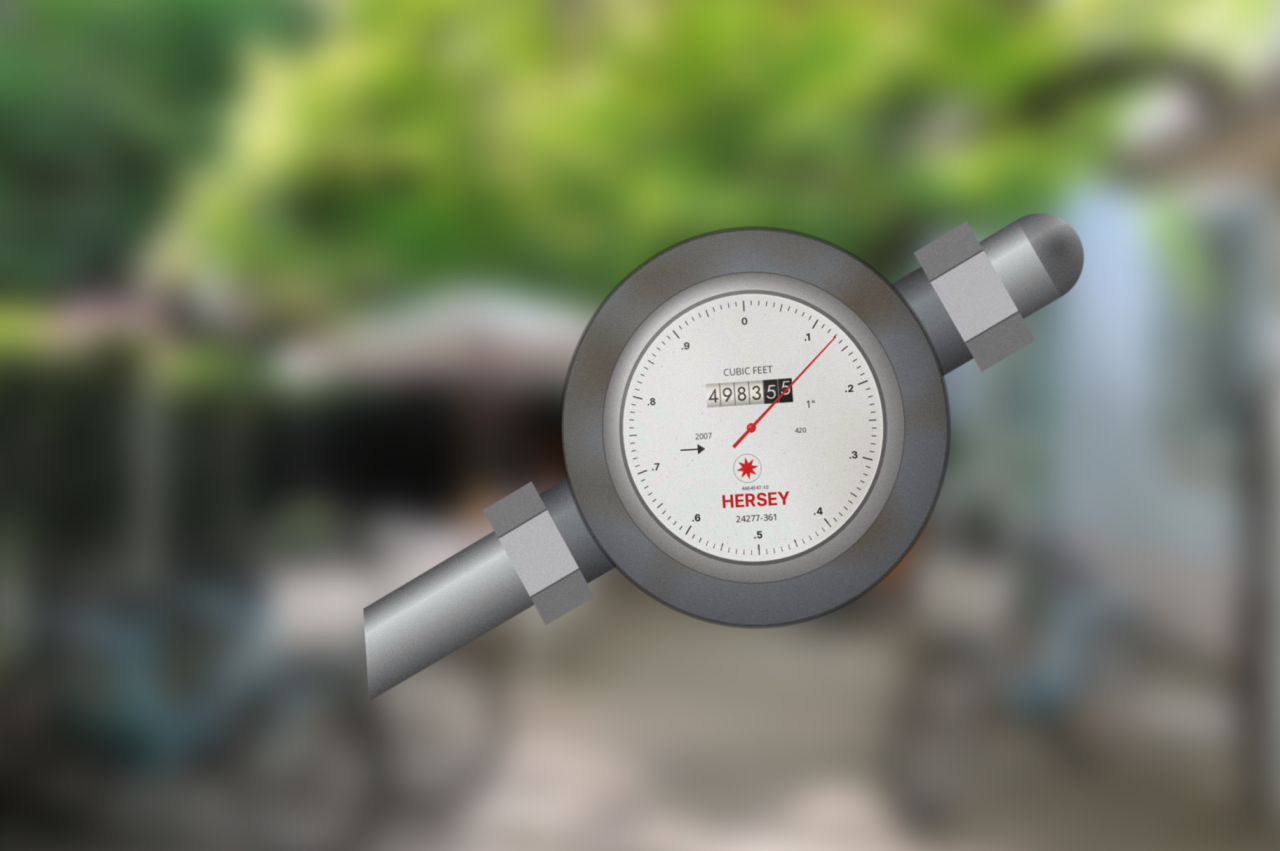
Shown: ft³ 498355.13
